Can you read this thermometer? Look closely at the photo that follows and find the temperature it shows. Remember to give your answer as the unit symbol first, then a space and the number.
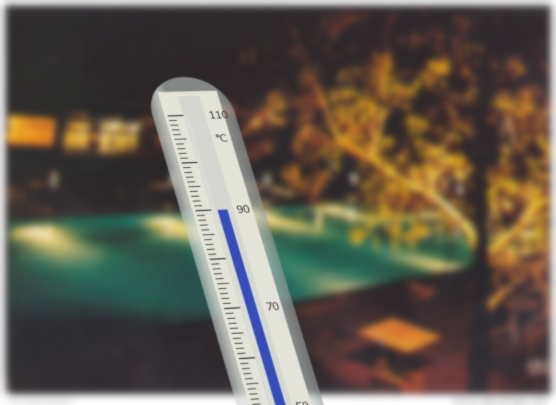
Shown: °C 90
